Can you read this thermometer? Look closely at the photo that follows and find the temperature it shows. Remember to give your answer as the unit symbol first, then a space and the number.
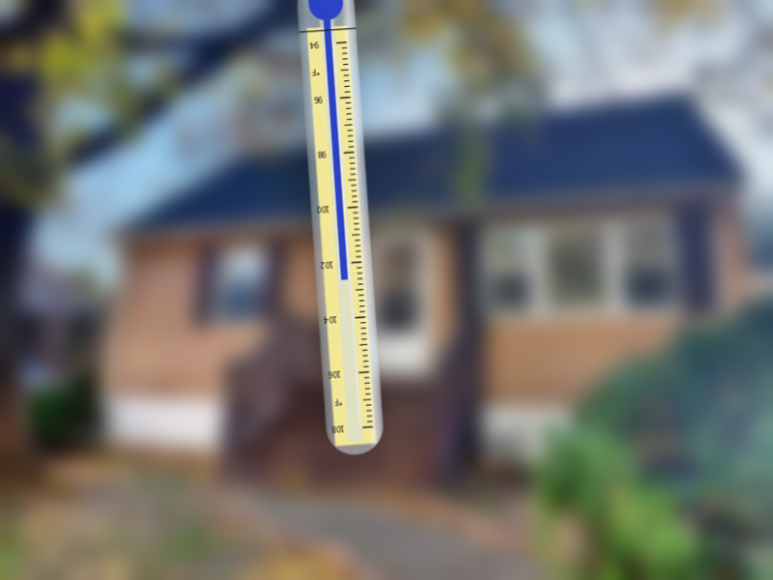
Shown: °F 102.6
